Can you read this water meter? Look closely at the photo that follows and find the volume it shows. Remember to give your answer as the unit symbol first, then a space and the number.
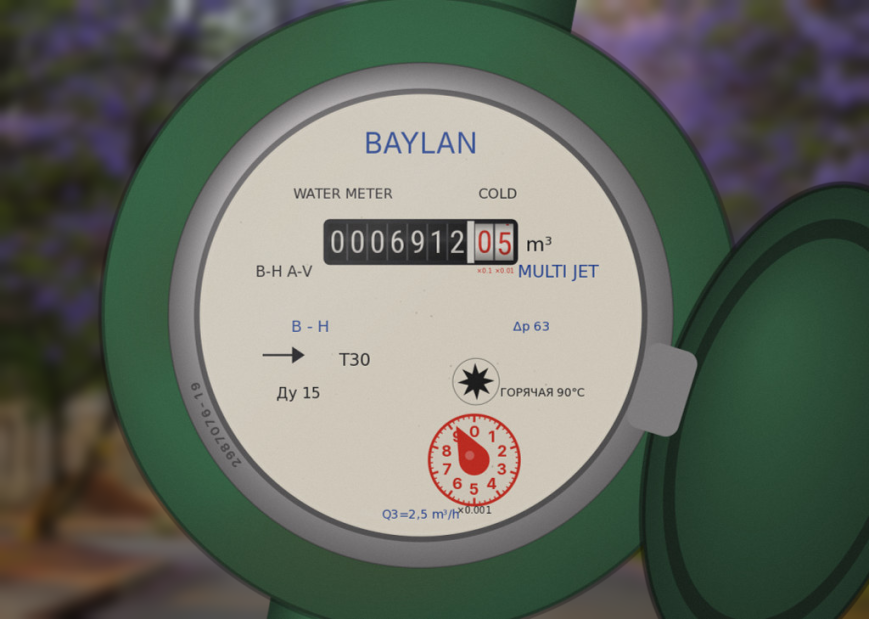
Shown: m³ 6912.049
